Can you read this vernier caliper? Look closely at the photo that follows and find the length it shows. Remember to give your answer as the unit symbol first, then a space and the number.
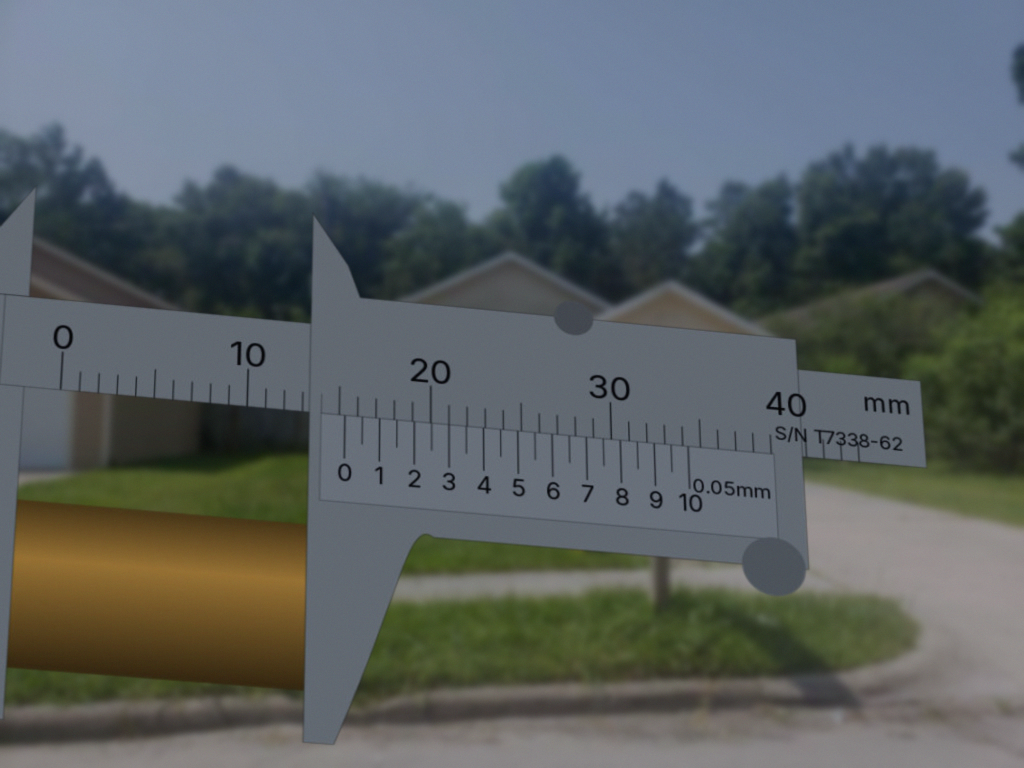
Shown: mm 15.3
